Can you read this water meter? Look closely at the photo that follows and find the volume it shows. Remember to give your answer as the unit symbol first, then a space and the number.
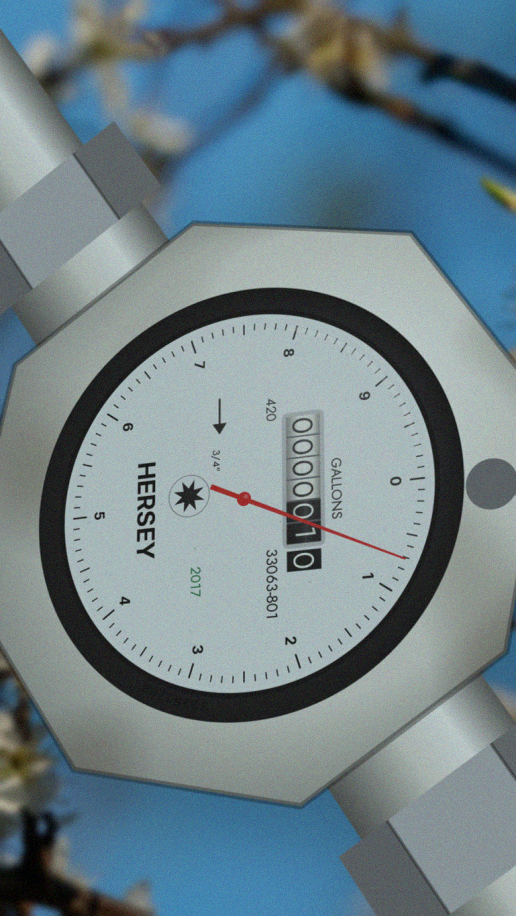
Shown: gal 10.7
